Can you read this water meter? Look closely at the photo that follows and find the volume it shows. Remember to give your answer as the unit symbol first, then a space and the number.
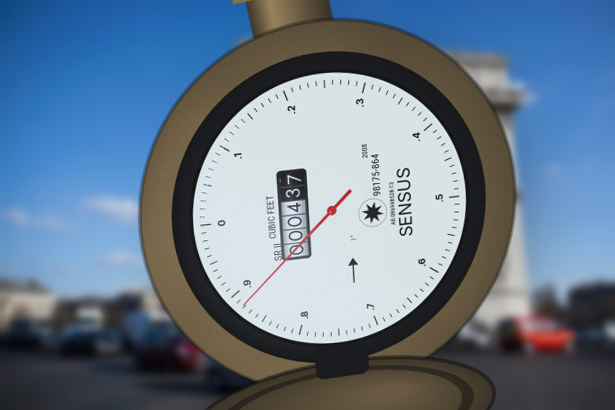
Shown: ft³ 436.88
